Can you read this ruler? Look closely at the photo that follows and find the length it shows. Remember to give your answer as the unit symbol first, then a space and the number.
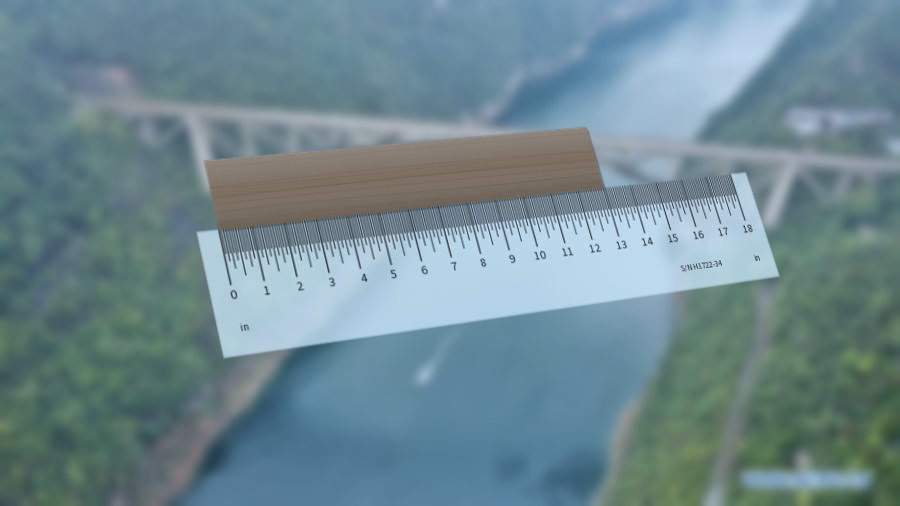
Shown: in 13
